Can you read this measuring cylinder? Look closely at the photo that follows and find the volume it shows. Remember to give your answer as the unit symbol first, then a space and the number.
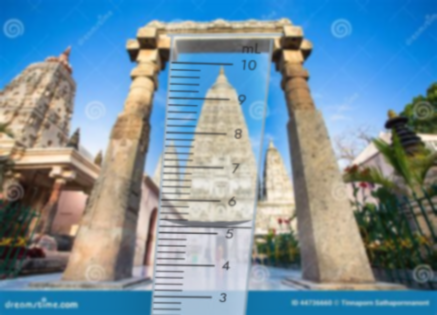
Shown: mL 5.2
